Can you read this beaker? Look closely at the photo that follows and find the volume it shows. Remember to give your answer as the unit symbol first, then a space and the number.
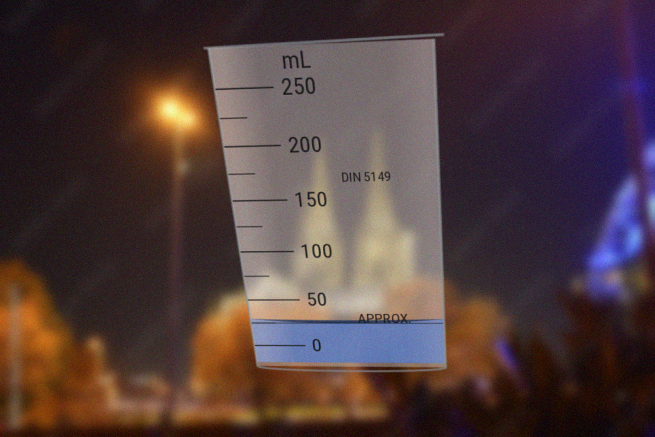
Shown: mL 25
